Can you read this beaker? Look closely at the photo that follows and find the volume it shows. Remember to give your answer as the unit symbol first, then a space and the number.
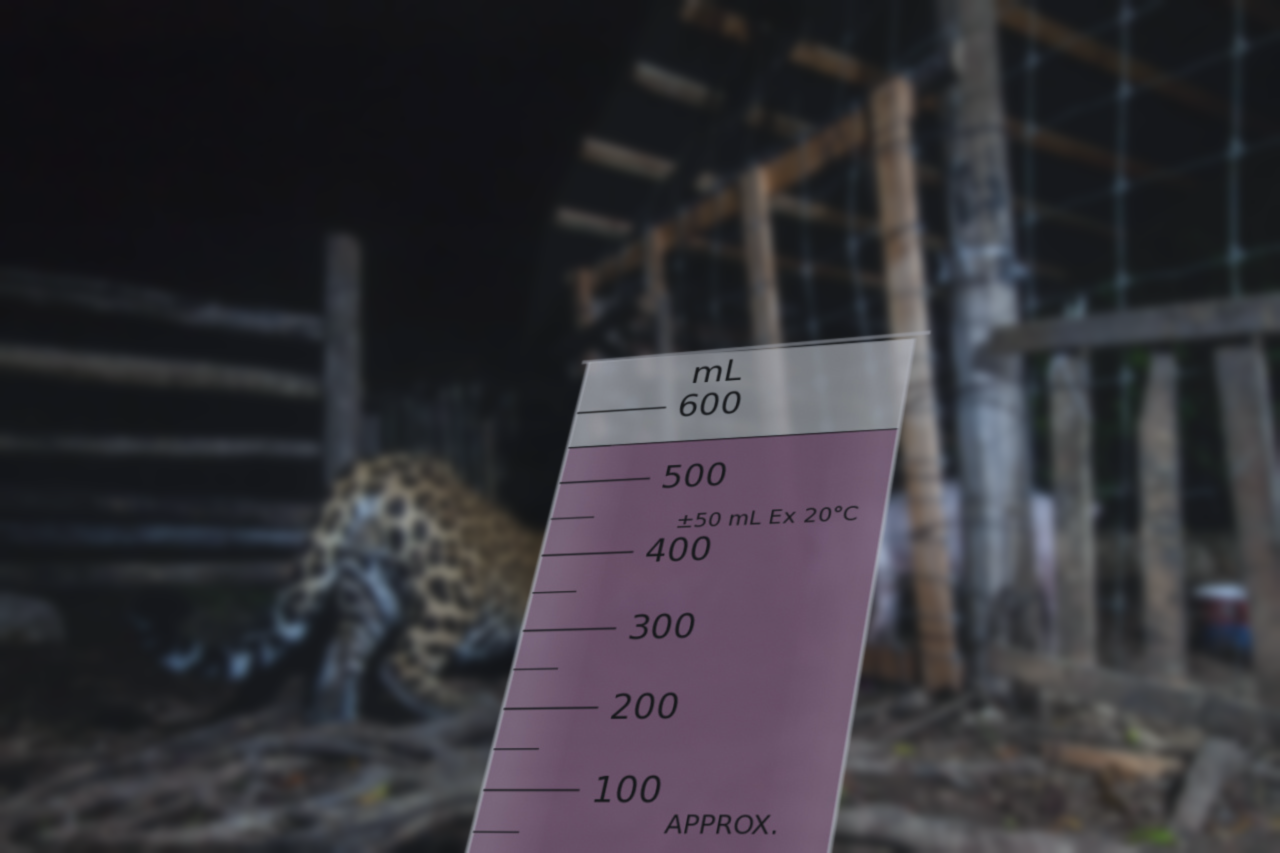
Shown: mL 550
